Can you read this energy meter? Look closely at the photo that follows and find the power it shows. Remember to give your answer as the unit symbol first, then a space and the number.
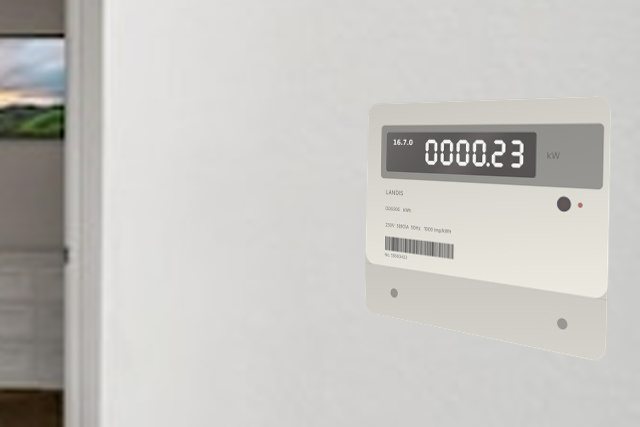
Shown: kW 0.23
